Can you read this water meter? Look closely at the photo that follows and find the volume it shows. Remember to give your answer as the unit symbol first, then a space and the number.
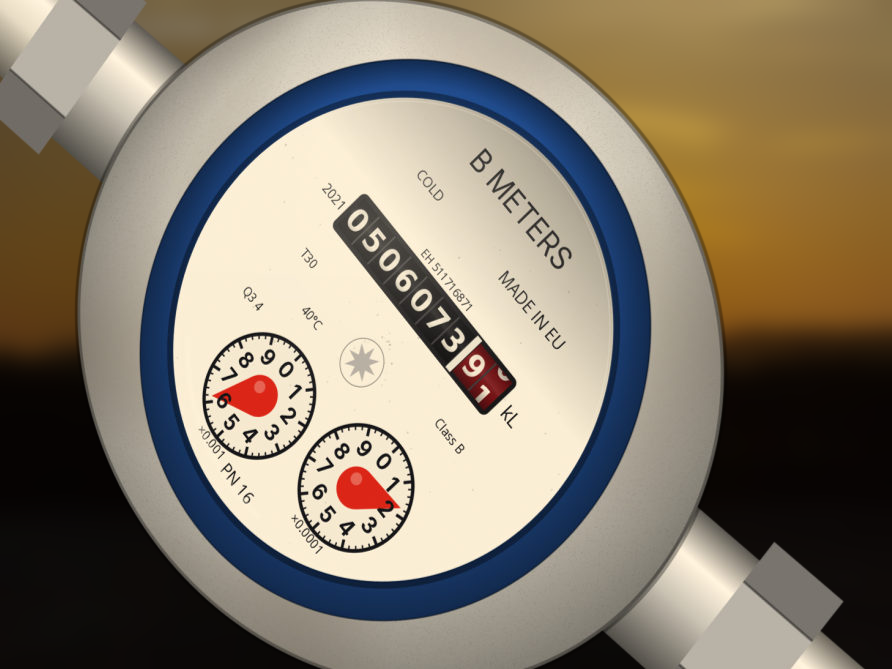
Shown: kL 506073.9061
